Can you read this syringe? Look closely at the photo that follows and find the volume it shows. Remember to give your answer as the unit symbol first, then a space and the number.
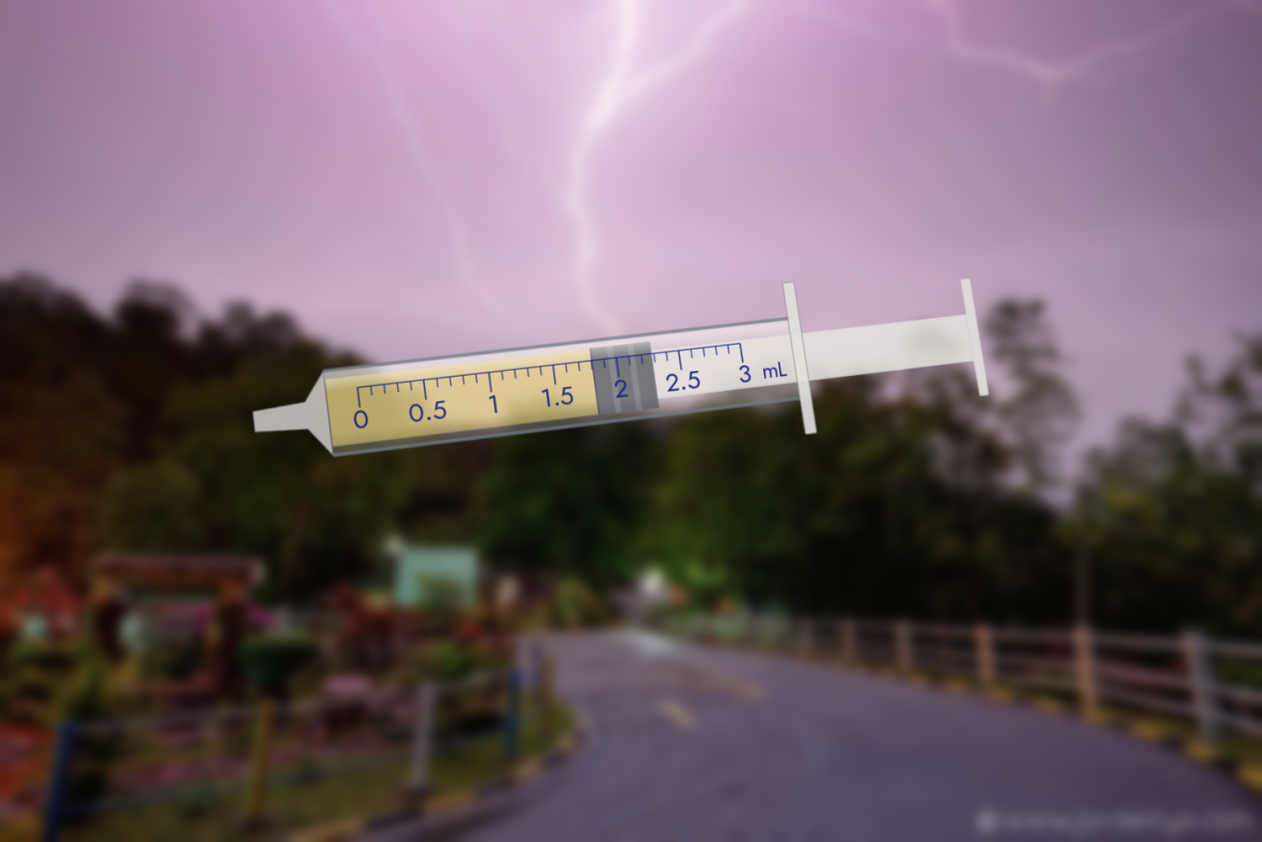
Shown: mL 1.8
